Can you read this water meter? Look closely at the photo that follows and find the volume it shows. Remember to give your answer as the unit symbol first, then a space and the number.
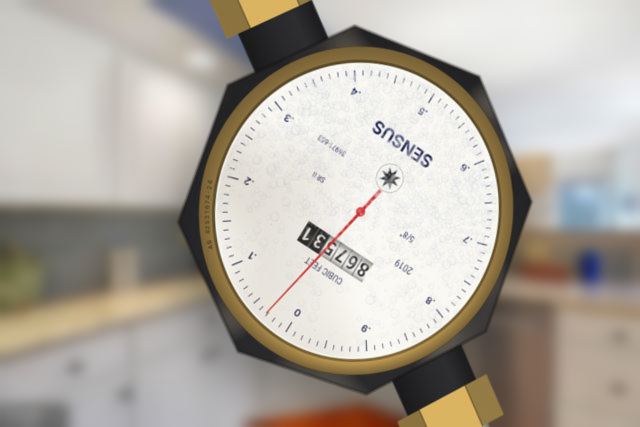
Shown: ft³ 867531.03
